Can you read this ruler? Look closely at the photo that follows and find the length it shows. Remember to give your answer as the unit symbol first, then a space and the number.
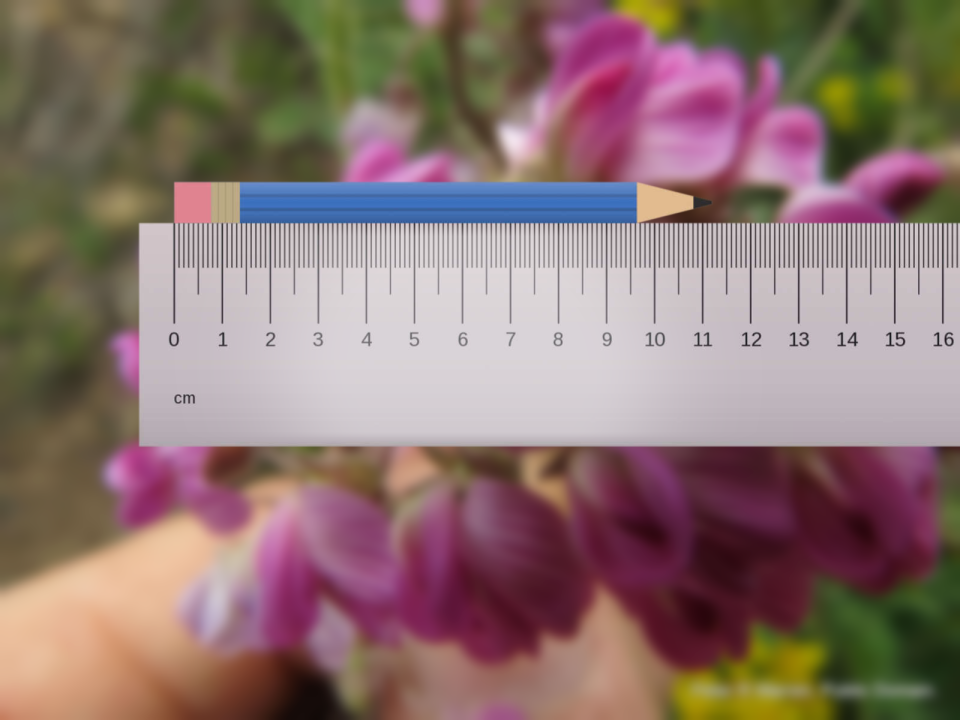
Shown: cm 11.2
